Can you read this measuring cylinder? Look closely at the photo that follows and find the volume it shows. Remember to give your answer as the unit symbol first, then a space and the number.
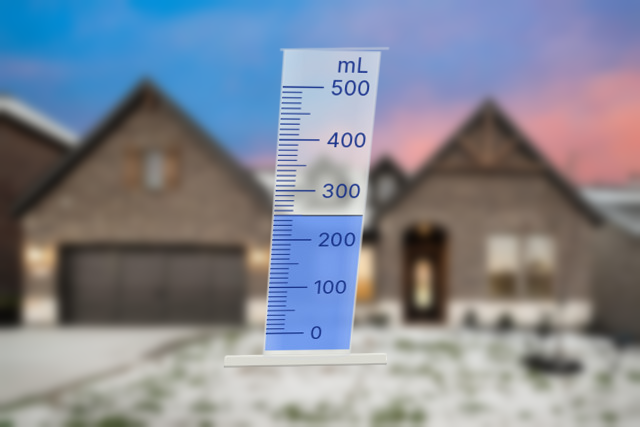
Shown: mL 250
